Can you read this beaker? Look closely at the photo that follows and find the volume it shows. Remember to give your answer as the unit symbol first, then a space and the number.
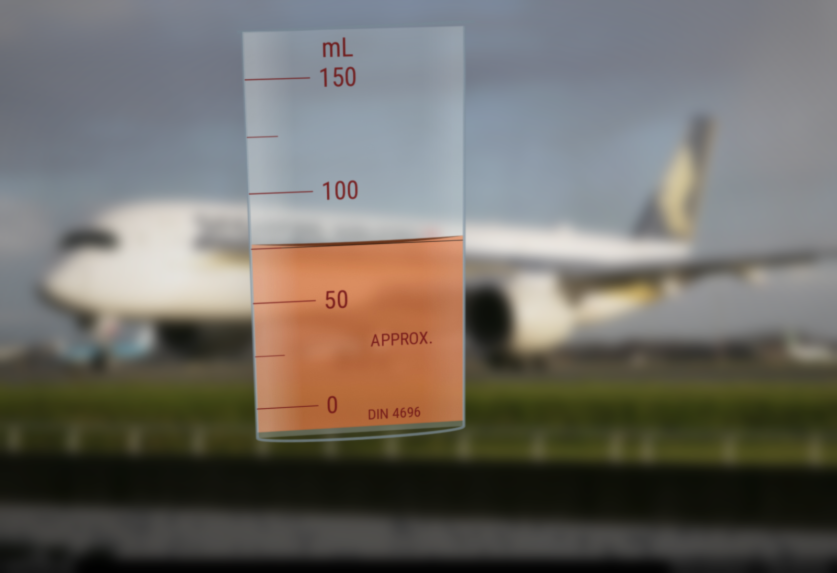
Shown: mL 75
